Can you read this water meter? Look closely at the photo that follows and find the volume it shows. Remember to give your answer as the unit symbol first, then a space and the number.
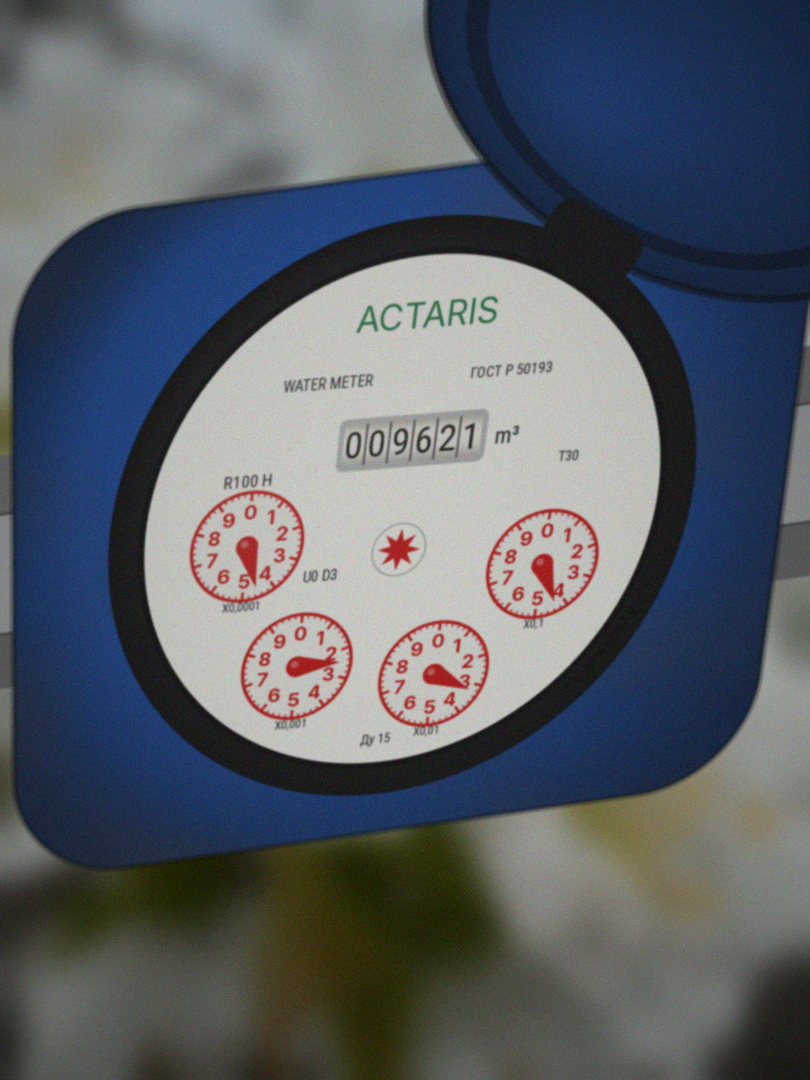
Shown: m³ 9621.4324
